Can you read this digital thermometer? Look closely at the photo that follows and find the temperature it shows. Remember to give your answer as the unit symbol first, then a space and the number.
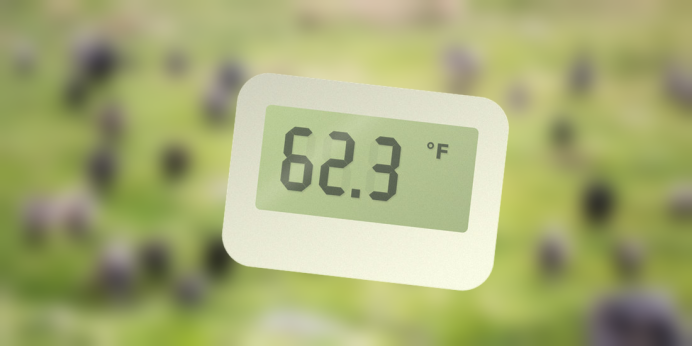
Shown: °F 62.3
